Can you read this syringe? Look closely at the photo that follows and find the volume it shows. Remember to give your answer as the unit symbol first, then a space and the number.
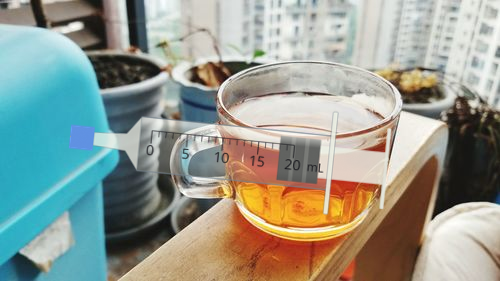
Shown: mL 18
